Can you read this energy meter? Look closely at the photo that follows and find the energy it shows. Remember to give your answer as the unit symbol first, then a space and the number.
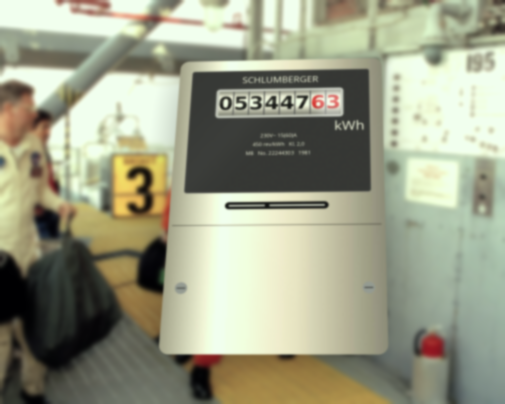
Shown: kWh 53447.63
